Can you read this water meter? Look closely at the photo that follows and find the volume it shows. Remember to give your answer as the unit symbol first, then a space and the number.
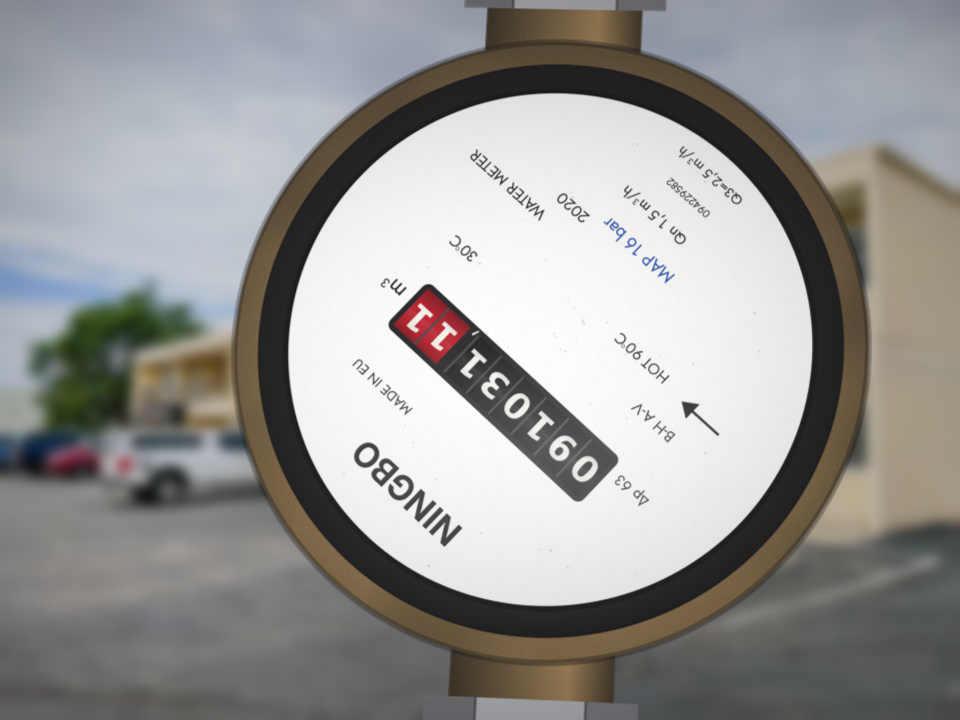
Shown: m³ 91031.11
